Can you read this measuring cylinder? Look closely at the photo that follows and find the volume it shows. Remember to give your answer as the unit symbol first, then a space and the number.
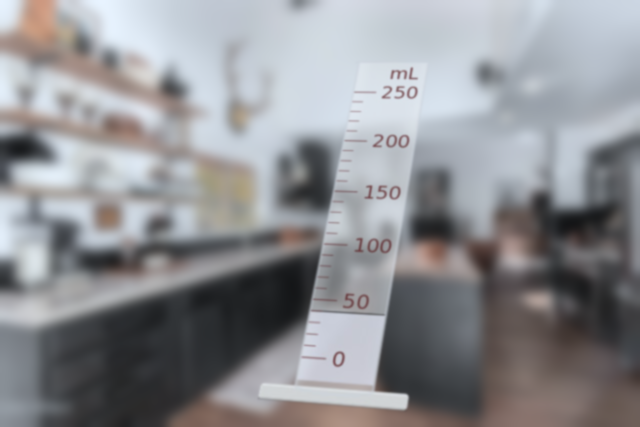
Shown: mL 40
